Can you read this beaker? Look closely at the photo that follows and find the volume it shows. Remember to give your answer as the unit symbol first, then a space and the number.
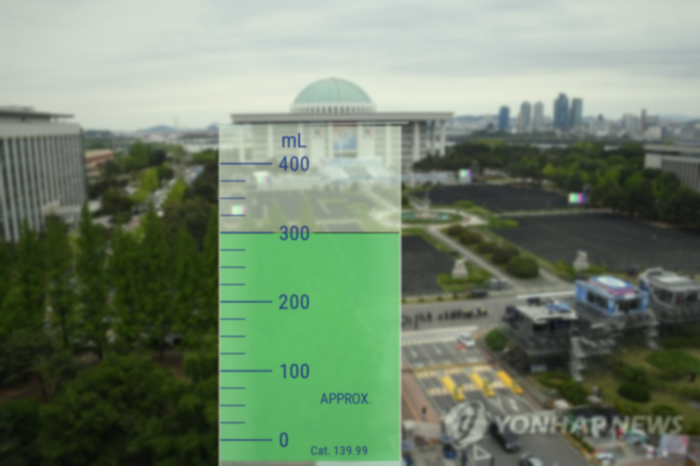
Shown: mL 300
